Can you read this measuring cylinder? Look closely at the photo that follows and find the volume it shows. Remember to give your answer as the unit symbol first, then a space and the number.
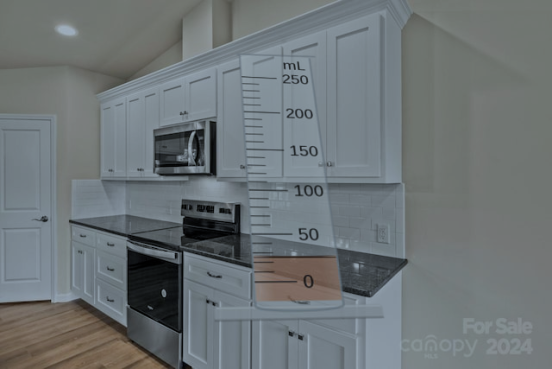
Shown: mL 25
